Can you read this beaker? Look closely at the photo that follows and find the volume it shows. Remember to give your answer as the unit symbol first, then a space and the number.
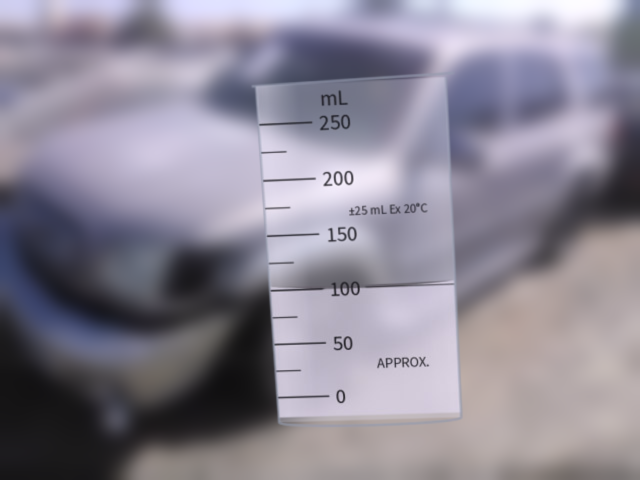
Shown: mL 100
